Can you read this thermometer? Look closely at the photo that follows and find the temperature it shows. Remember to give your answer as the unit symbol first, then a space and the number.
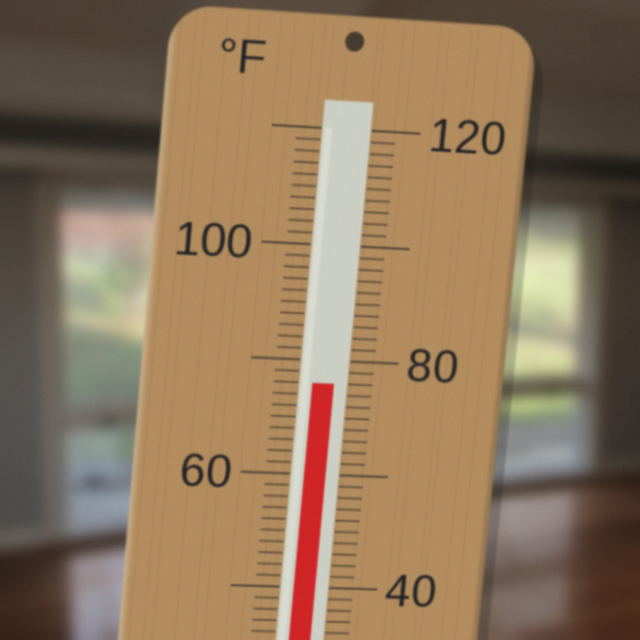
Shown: °F 76
